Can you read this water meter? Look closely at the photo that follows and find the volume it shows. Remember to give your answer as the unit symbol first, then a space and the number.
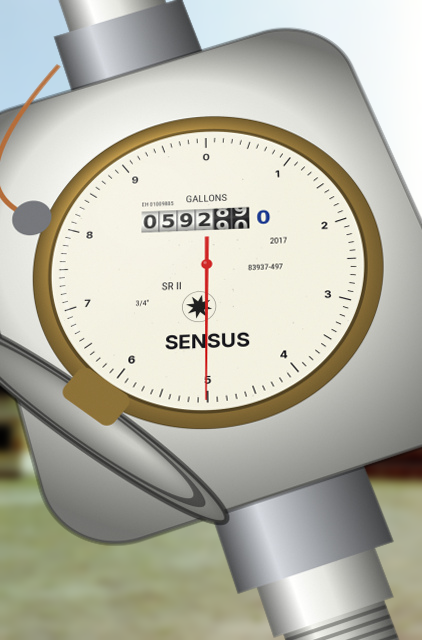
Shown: gal 592895.0
